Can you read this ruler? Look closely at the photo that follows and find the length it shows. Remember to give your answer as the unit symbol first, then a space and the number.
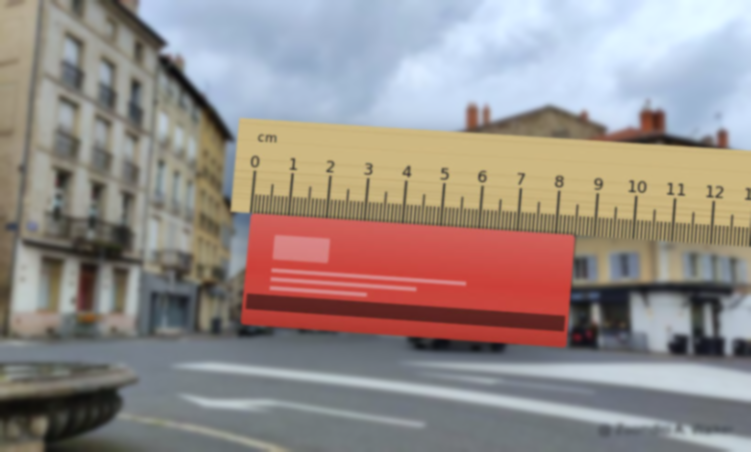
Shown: cm 8.5
